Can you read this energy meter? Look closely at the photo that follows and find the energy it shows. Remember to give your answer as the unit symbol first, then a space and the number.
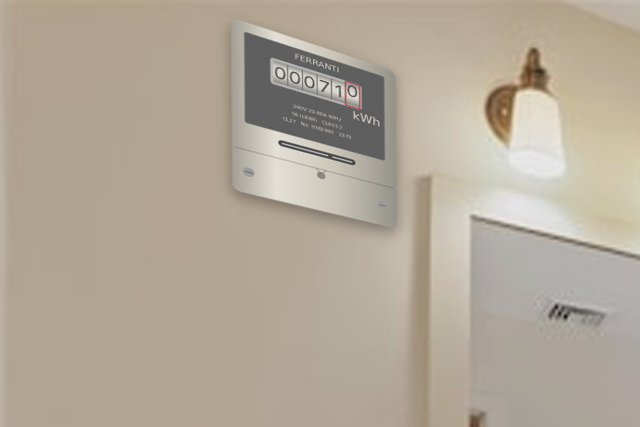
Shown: kWh 71.0
